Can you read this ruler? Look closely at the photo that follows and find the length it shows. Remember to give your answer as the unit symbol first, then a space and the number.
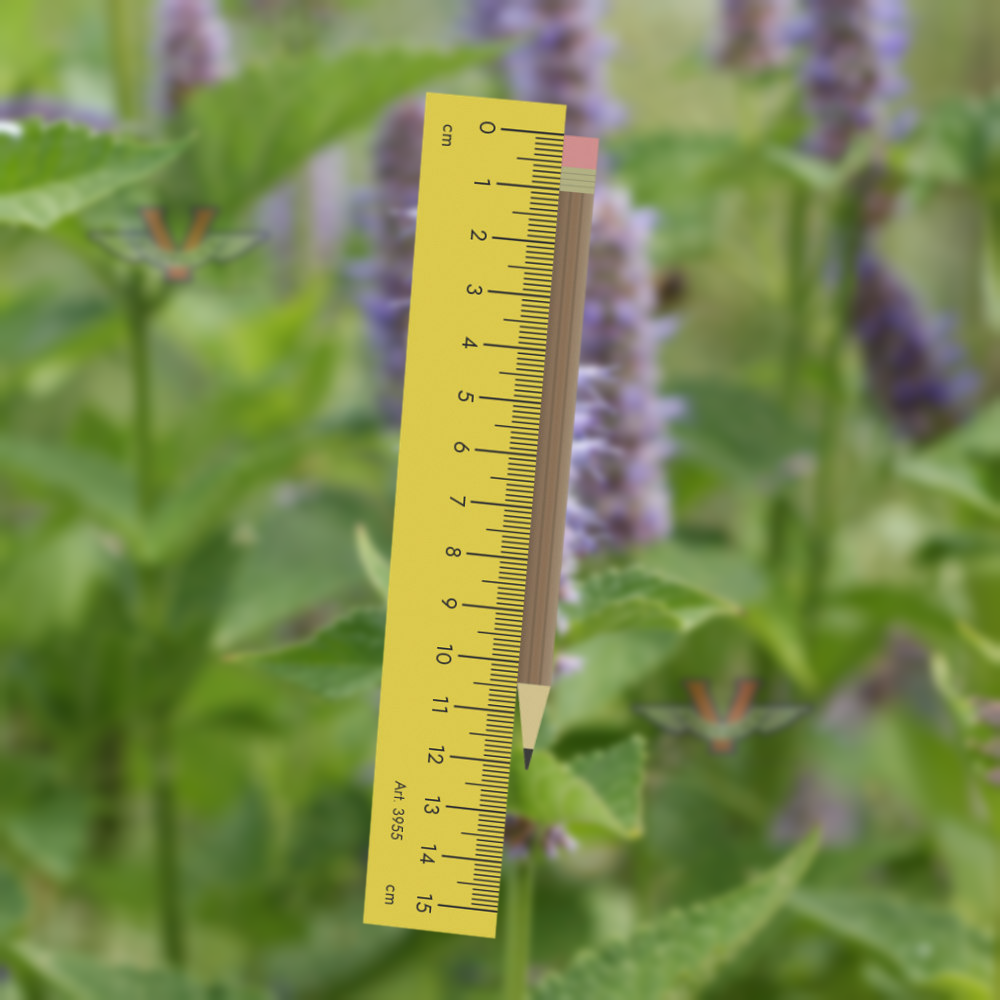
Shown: cm 12.1
